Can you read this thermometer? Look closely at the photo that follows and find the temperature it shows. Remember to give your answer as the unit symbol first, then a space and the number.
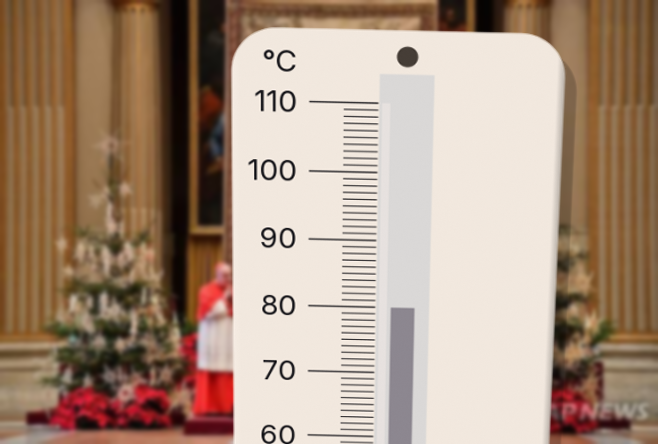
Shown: °C 80
